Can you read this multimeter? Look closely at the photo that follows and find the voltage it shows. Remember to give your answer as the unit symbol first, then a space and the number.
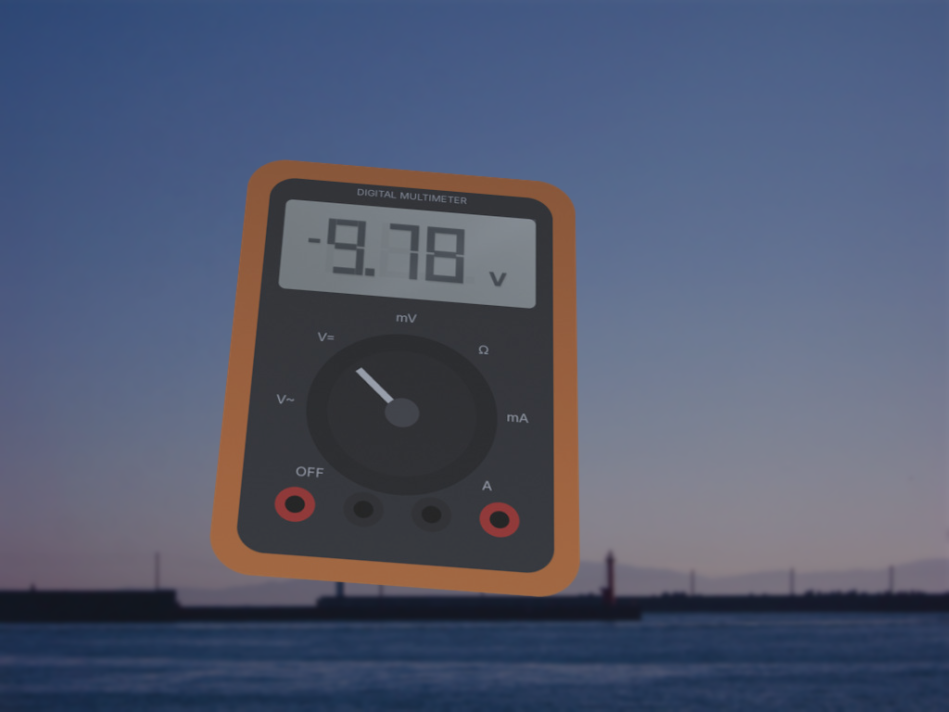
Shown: V -9.78
